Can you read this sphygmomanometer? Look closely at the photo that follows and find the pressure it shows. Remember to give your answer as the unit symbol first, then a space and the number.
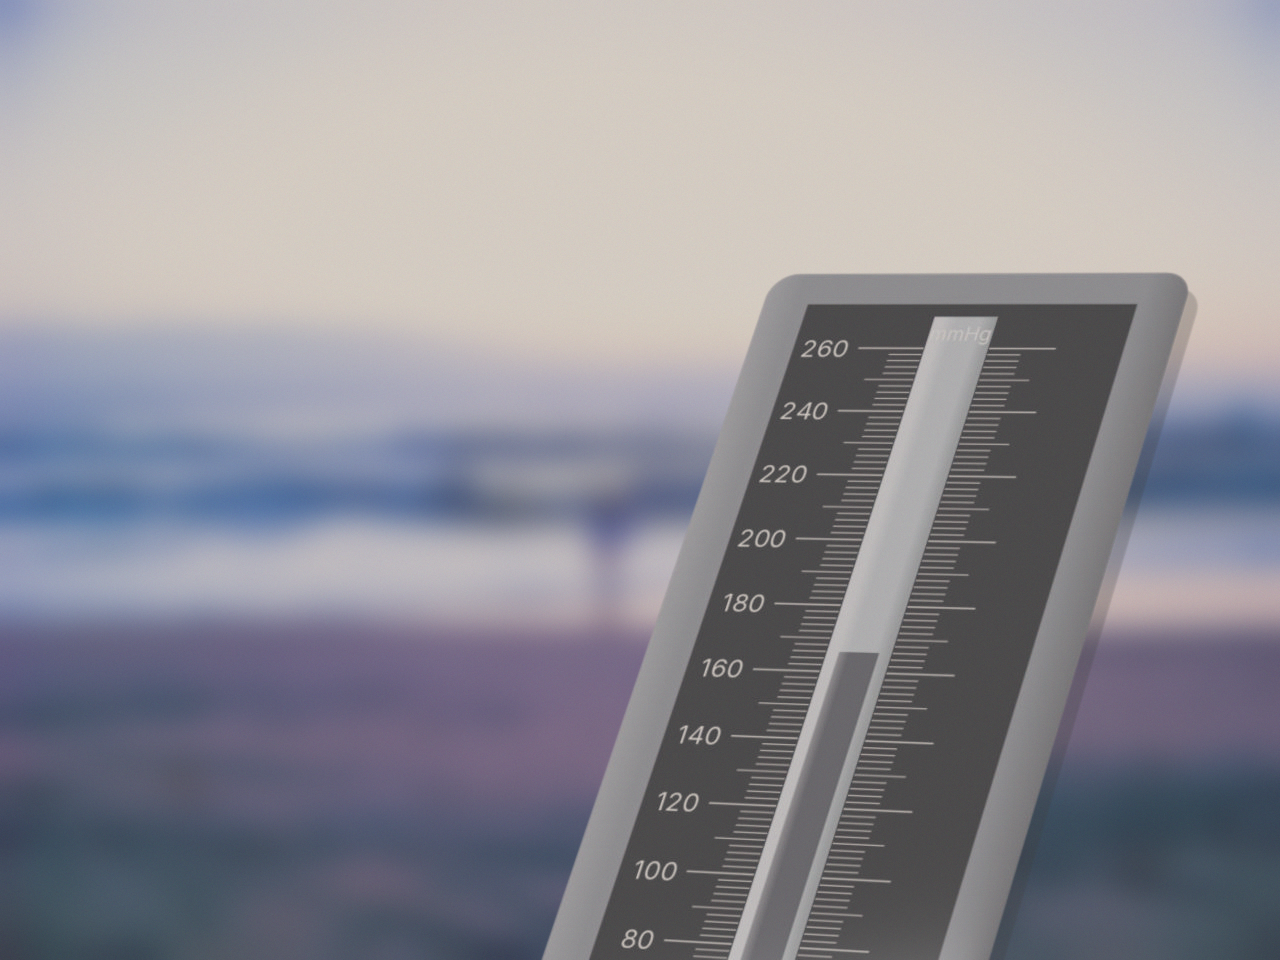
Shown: mmHg 166
